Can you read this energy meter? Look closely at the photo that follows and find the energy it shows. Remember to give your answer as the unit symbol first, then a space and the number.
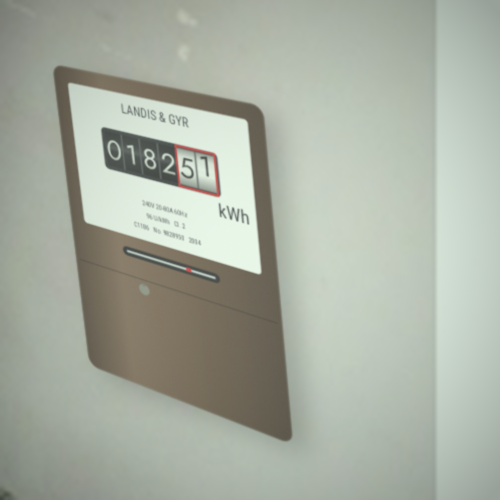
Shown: kWh 182.51
